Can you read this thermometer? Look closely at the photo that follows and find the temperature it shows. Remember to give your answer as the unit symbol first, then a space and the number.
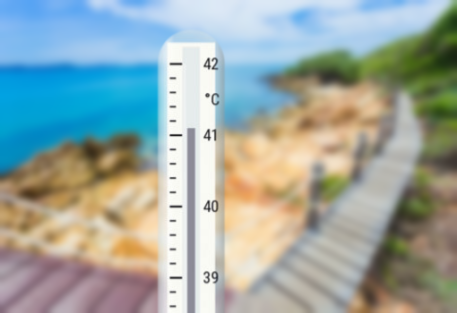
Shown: °C 41.1
